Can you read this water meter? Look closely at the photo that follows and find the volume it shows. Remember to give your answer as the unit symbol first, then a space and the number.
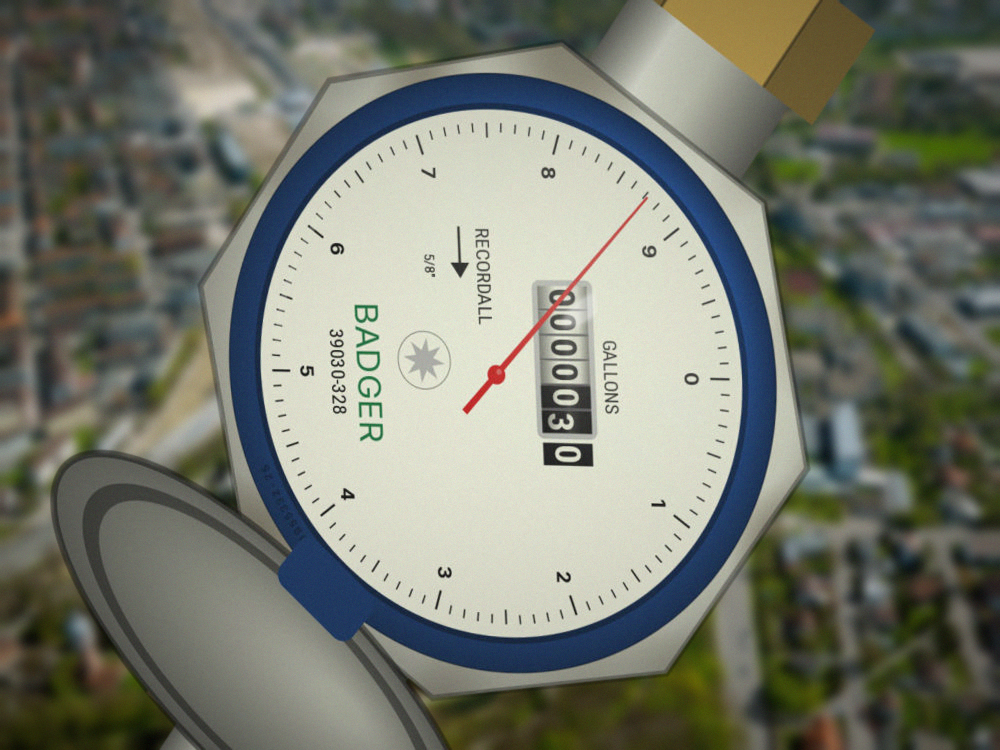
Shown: gal 28.7
